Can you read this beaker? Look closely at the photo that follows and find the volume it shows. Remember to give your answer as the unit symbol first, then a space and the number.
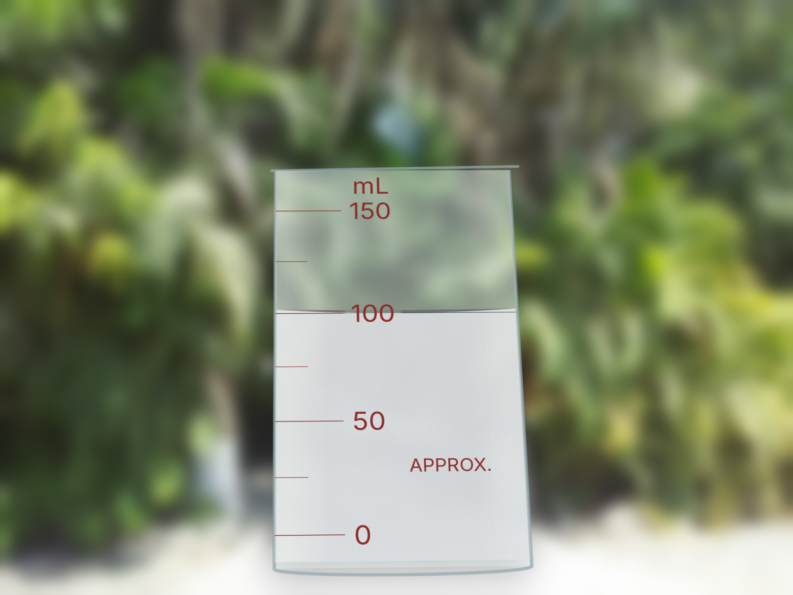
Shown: mL 100
